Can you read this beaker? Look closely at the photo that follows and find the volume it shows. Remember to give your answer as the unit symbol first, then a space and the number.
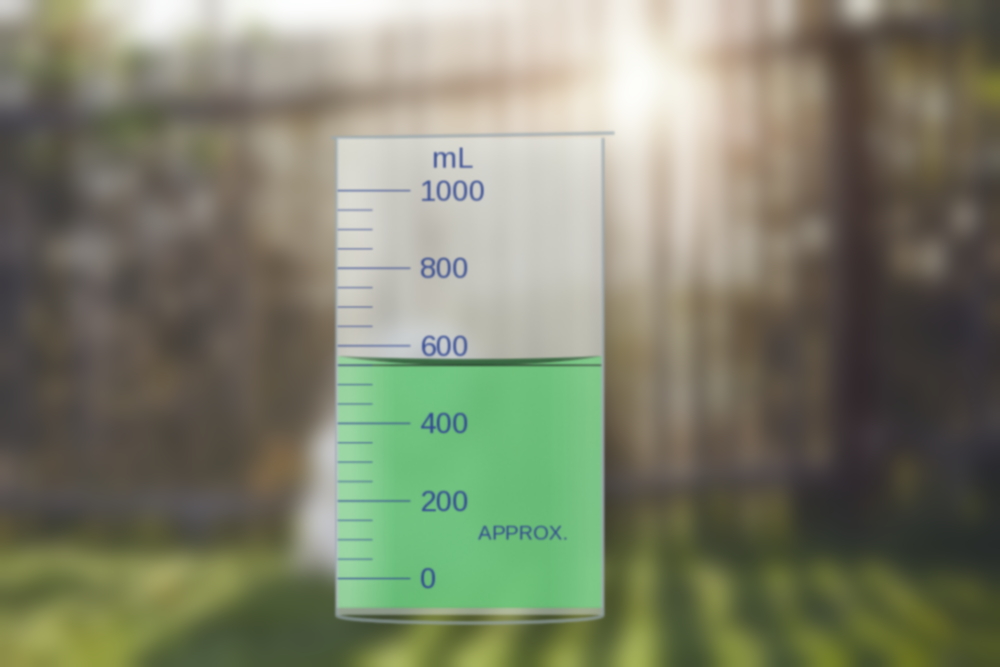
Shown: mL 550
